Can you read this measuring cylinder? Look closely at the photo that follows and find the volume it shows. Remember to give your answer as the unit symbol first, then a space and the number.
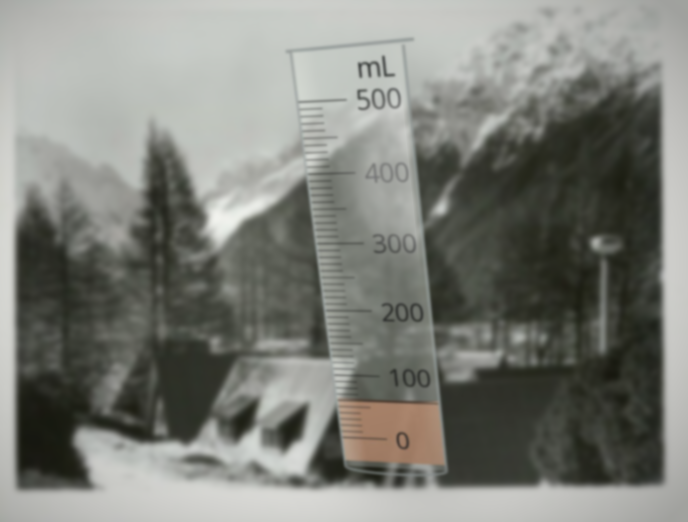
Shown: mL 60
